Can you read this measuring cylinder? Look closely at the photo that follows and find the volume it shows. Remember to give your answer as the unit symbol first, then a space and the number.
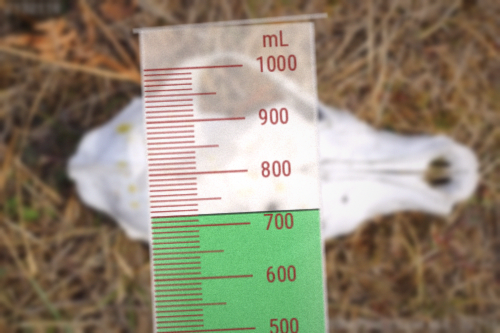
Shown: mL 720
